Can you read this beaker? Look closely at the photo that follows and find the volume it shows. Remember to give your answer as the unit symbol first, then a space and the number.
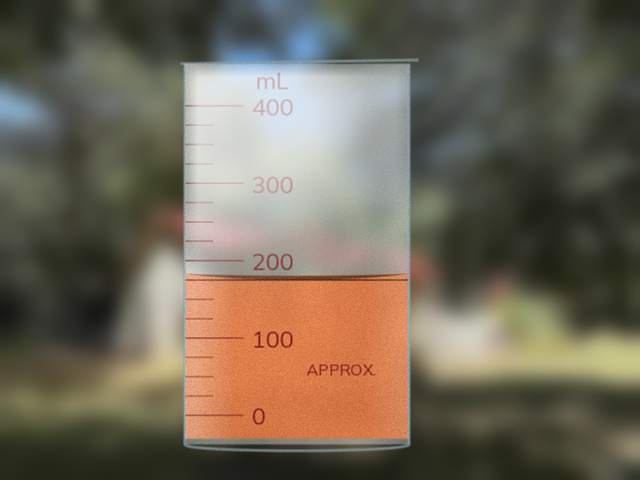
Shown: mL 175
